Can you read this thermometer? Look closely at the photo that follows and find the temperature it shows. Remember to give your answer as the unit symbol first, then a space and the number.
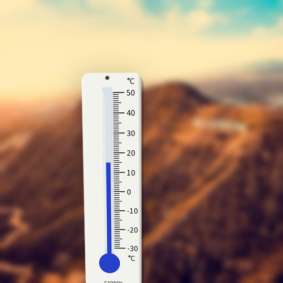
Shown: °C 15
